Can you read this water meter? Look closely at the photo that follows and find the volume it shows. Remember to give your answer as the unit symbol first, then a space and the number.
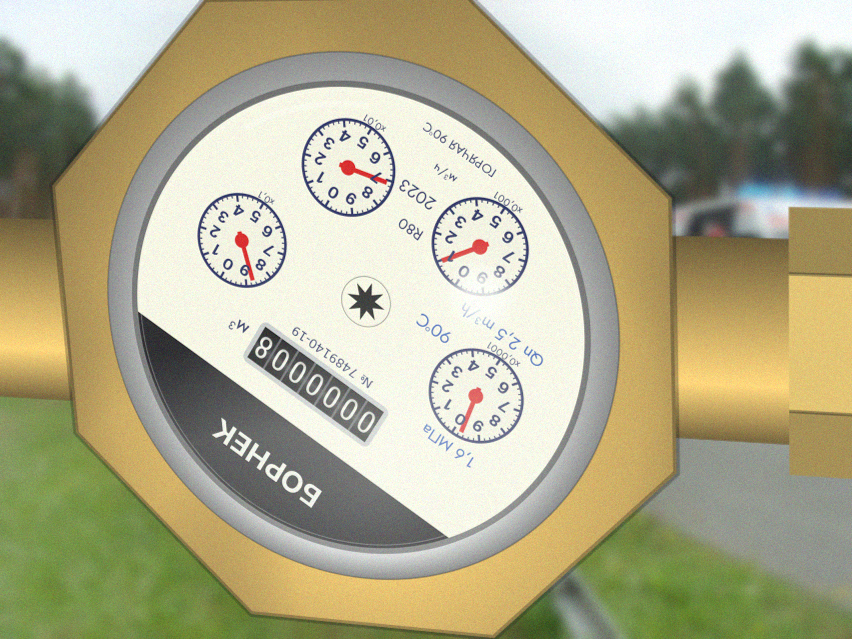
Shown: m³ 8.8709
